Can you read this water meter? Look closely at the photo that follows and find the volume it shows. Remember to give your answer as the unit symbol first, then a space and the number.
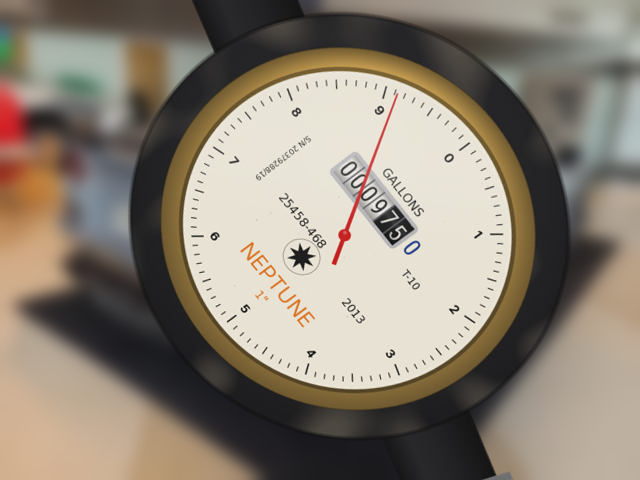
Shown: gal 9749.1
